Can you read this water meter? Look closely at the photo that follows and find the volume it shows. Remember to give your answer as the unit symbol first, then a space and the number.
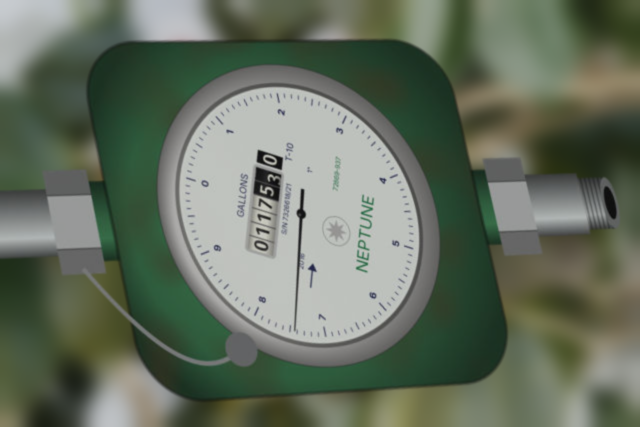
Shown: gal 117527.4
